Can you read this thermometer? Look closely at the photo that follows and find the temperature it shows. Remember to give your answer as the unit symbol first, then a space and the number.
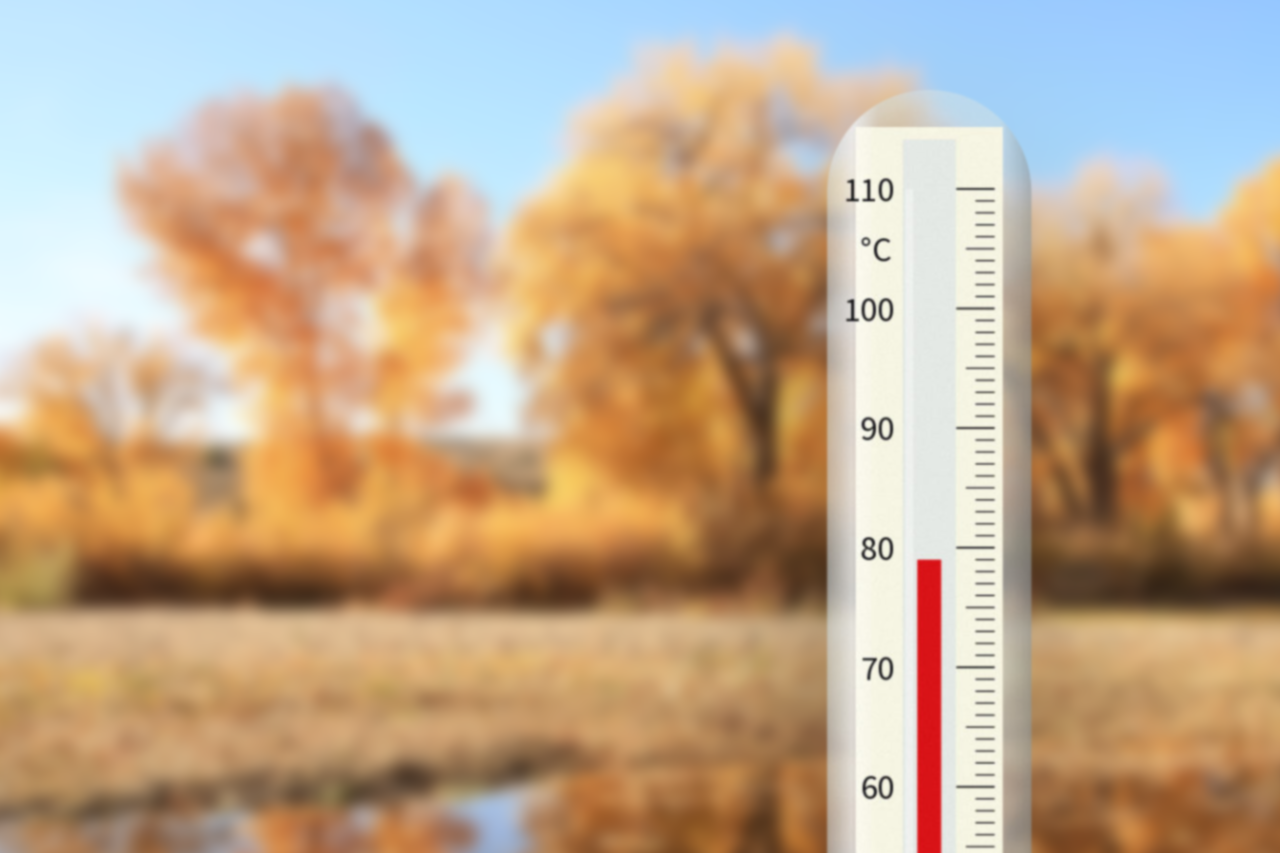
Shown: °C 79
